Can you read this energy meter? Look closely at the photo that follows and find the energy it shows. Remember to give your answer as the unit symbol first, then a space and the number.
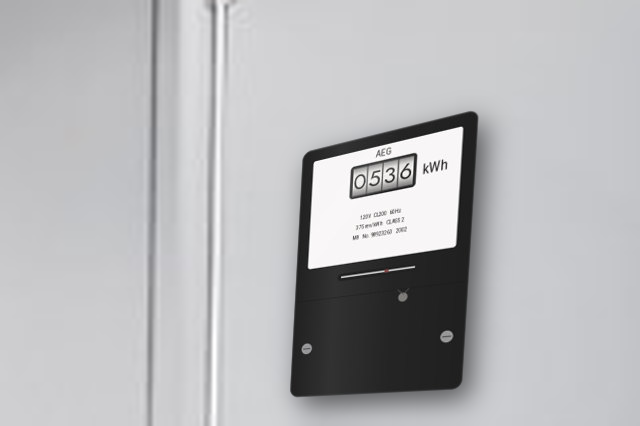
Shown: kWh 536
